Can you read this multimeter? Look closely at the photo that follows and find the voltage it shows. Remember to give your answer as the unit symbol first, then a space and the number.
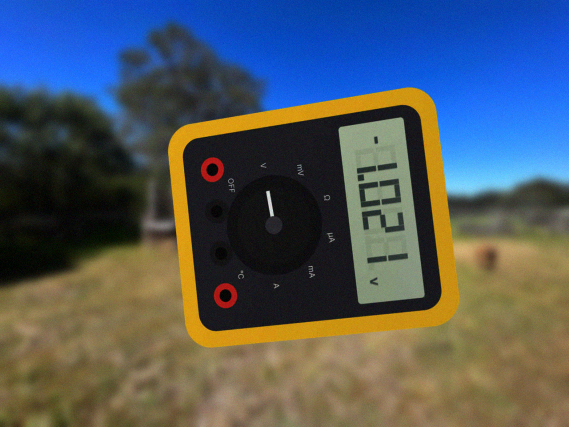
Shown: V -1.021
